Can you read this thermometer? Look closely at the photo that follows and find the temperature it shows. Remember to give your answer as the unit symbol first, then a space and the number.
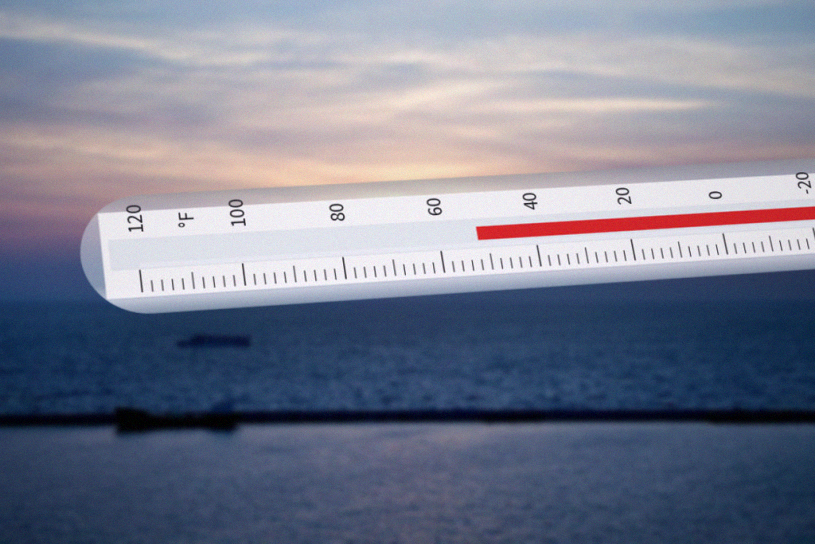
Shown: °F 52
